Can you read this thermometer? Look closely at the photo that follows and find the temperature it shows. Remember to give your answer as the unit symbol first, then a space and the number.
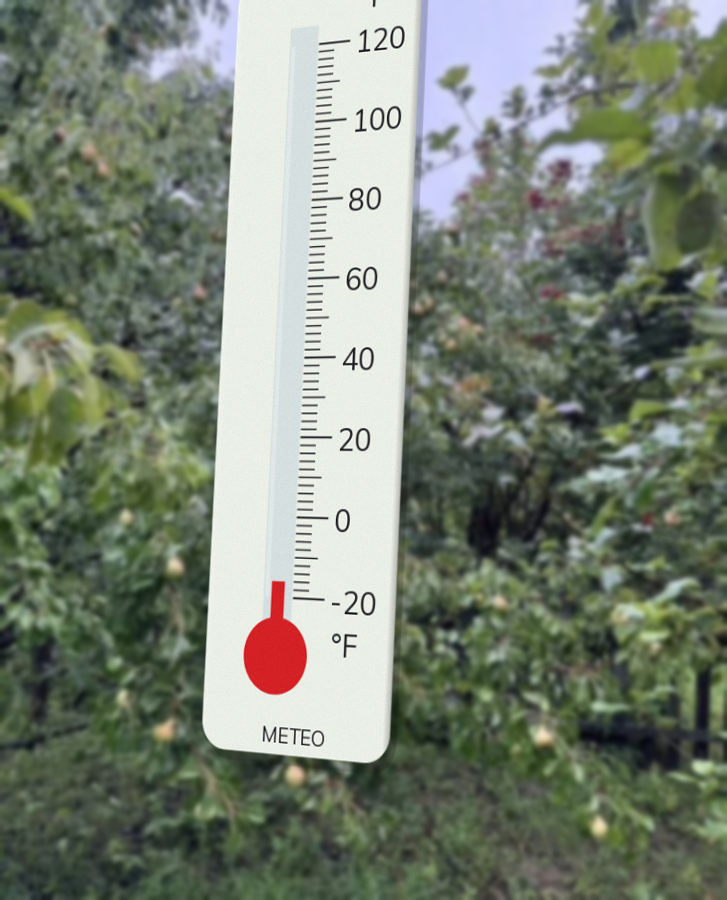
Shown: °F -16
